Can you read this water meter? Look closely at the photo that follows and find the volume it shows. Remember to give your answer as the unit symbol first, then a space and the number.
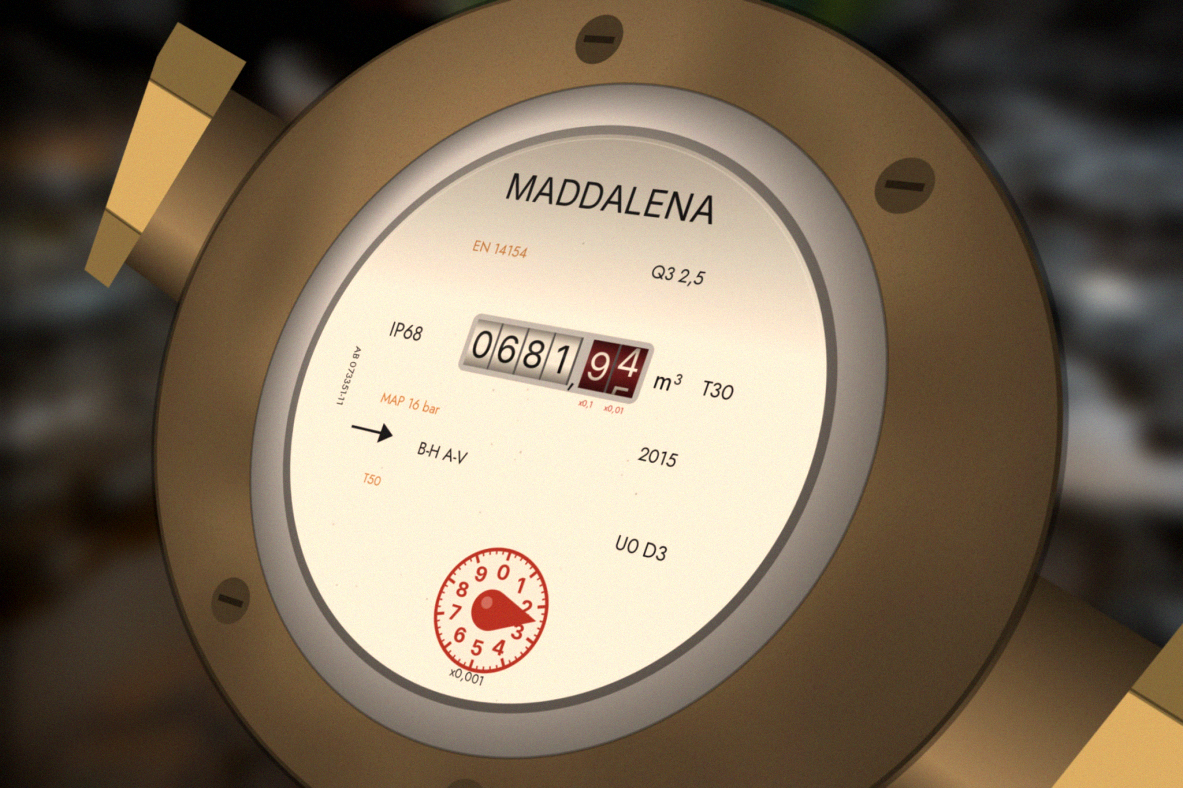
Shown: m³ 681.942
